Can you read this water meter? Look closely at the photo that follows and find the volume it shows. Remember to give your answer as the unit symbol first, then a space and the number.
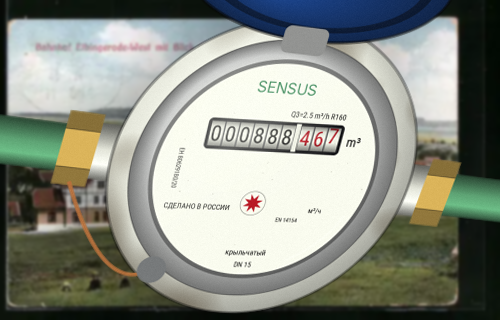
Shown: m³ 888.467
